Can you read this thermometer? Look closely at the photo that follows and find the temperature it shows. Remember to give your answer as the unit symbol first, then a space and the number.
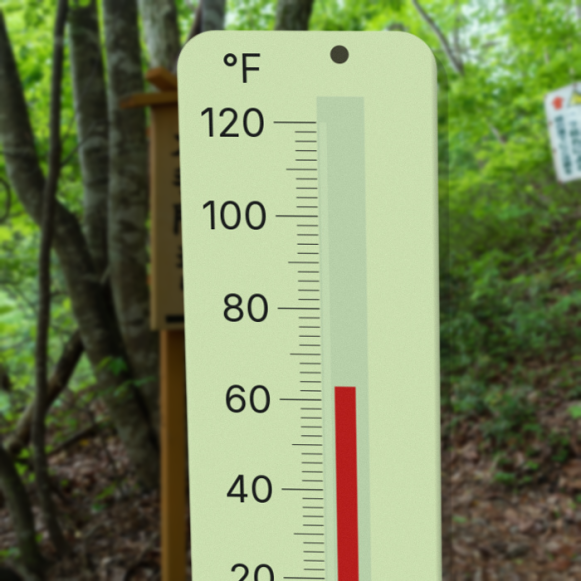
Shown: °F 63
